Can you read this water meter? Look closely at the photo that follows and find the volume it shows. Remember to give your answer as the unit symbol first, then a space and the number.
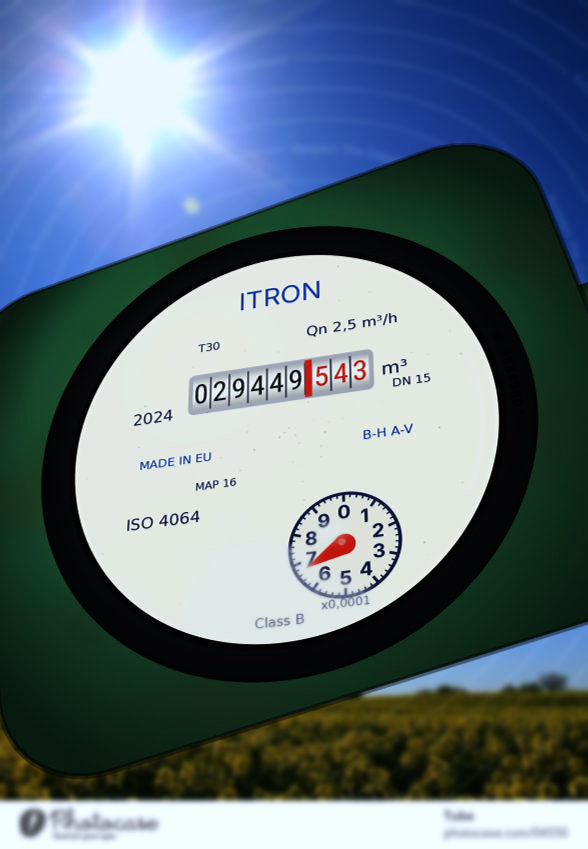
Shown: m³ 29449.5436
